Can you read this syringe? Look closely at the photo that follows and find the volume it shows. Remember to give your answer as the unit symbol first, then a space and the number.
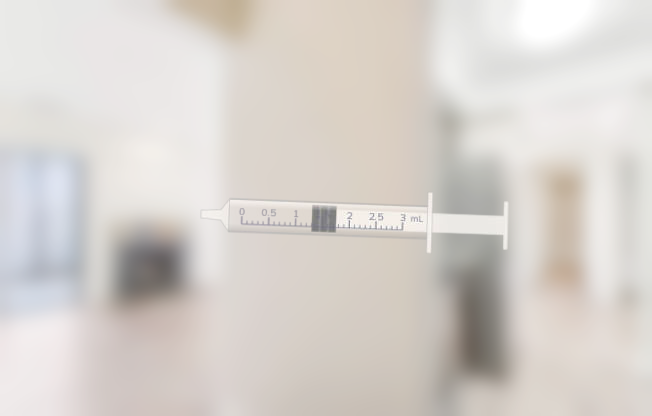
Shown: mL 1.3
